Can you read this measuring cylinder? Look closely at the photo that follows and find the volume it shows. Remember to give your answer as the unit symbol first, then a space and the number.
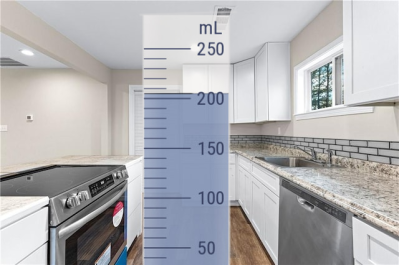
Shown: mL 205
